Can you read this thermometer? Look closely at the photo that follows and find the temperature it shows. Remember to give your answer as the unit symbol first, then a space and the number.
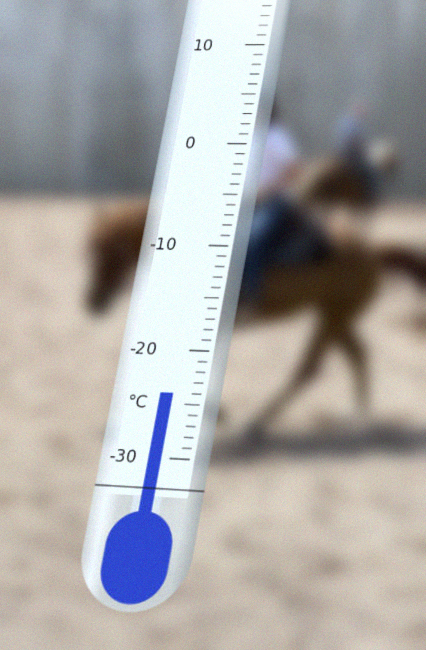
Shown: °C -24
